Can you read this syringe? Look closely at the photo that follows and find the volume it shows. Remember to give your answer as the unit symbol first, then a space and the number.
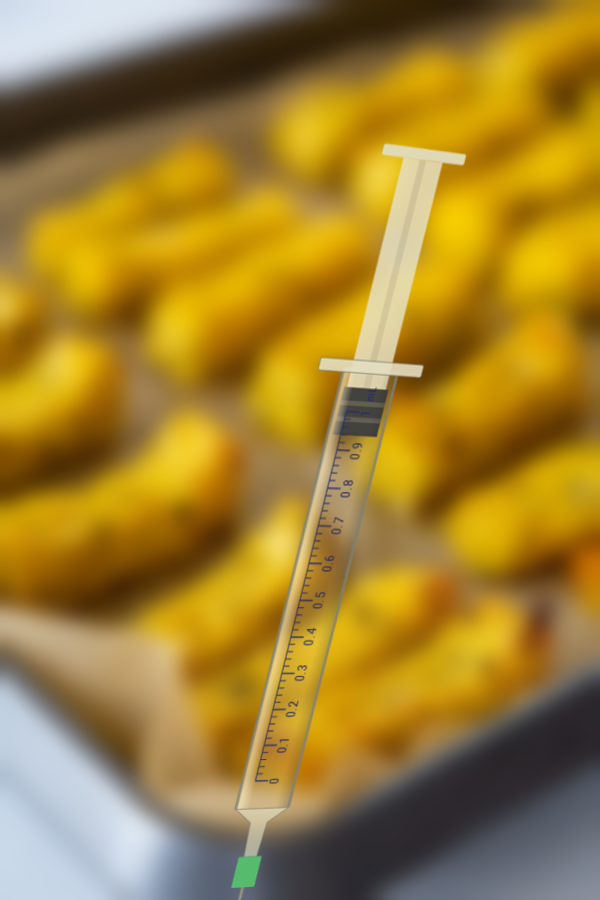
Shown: mL 0.94
